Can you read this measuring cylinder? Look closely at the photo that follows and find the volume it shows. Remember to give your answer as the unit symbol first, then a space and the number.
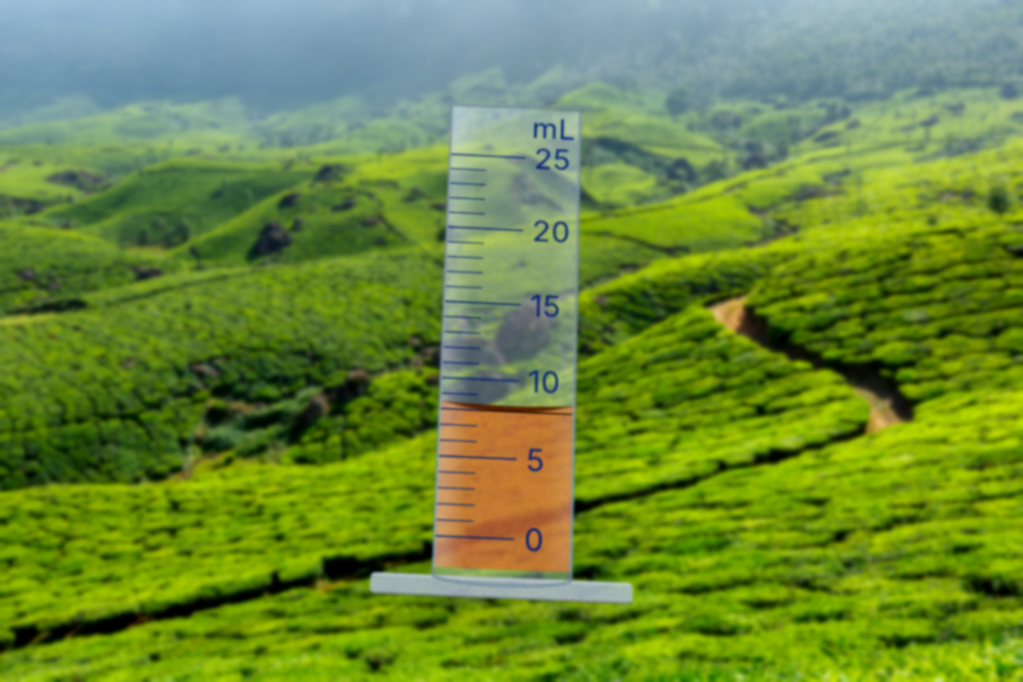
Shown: mL 8
